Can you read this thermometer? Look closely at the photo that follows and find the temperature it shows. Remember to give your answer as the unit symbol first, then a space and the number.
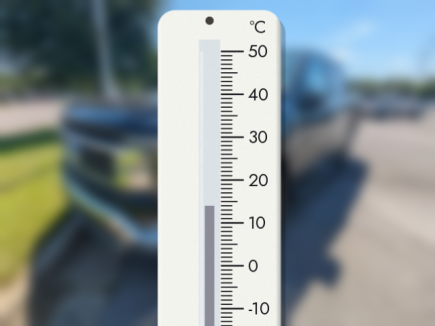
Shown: °C 14
